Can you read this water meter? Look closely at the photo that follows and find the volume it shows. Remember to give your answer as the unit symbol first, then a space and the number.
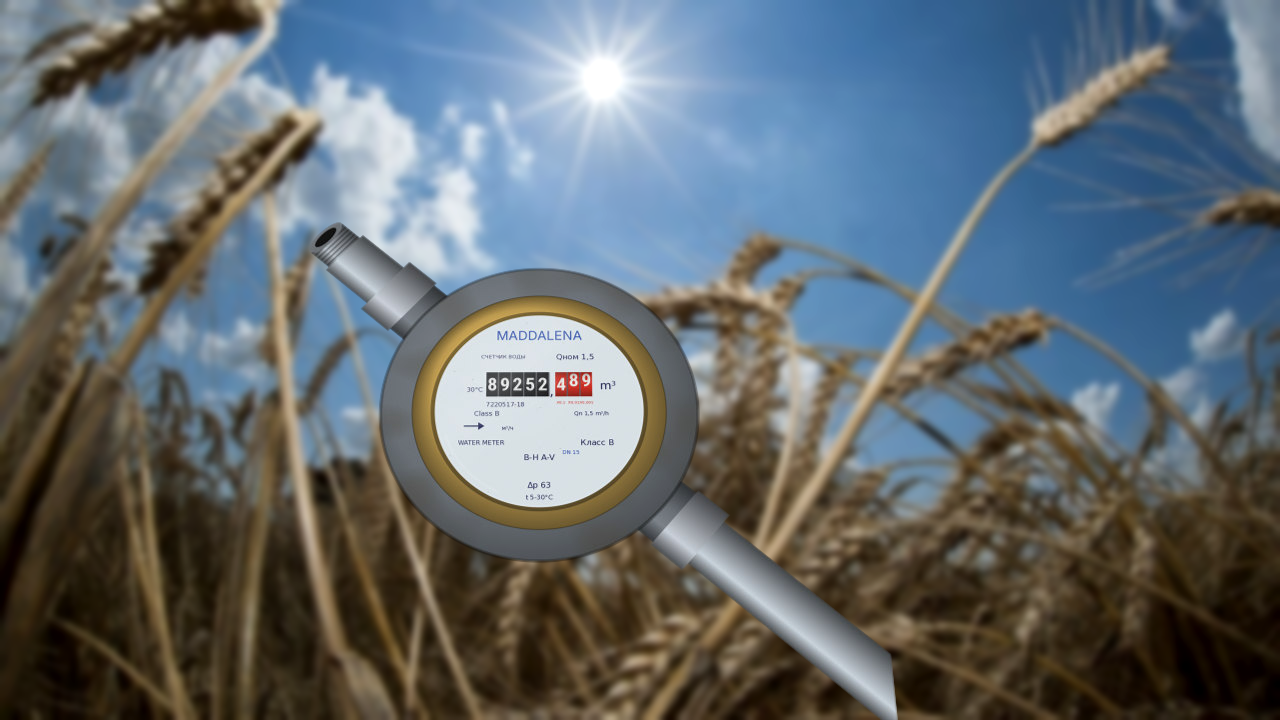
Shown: m³ 89252.489
